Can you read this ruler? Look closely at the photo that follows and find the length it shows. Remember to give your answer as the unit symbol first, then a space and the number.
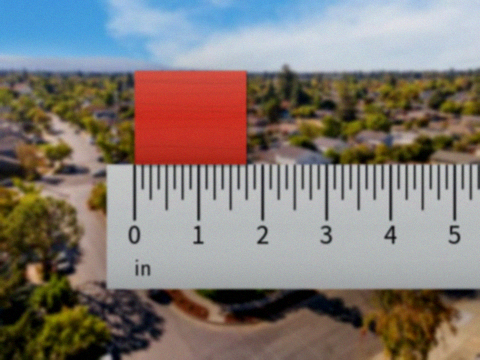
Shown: in 1.75
